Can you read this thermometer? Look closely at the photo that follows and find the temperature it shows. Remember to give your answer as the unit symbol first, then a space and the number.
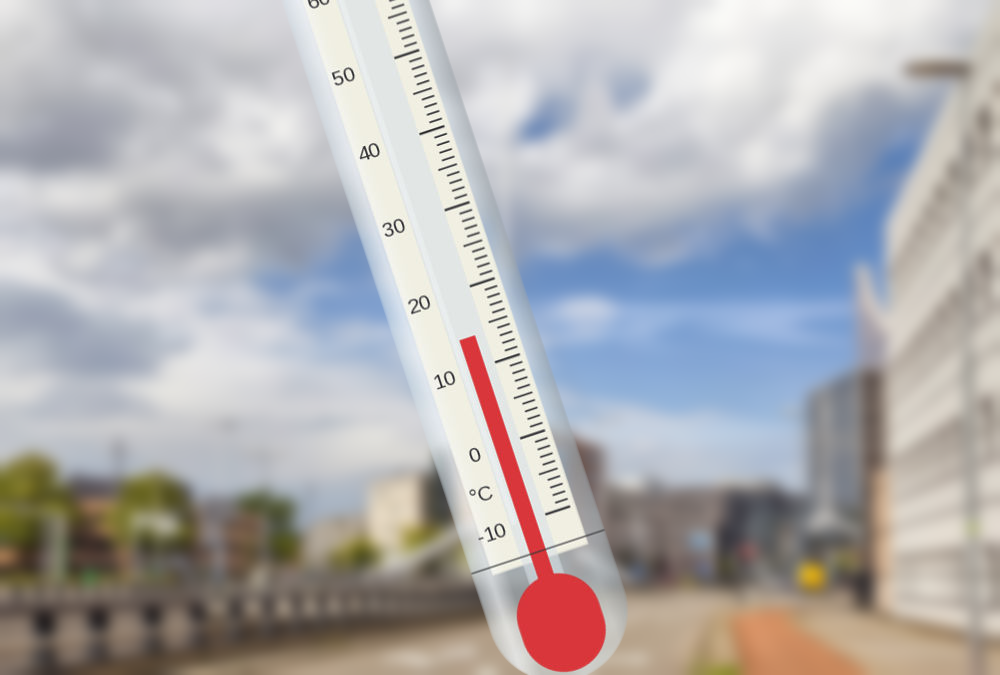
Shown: °C 14
